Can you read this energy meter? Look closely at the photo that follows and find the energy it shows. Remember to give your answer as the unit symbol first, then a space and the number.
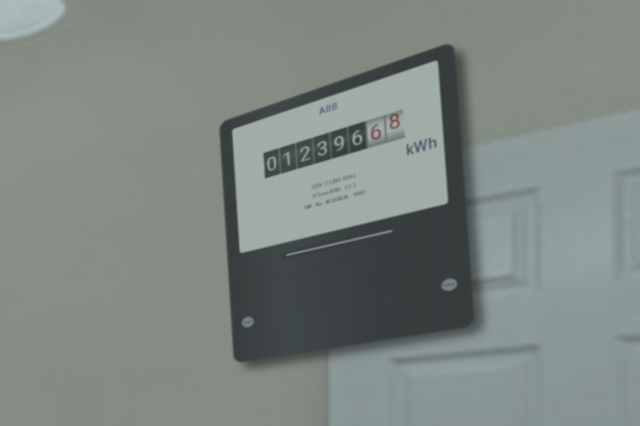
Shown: kWh 12396.68
